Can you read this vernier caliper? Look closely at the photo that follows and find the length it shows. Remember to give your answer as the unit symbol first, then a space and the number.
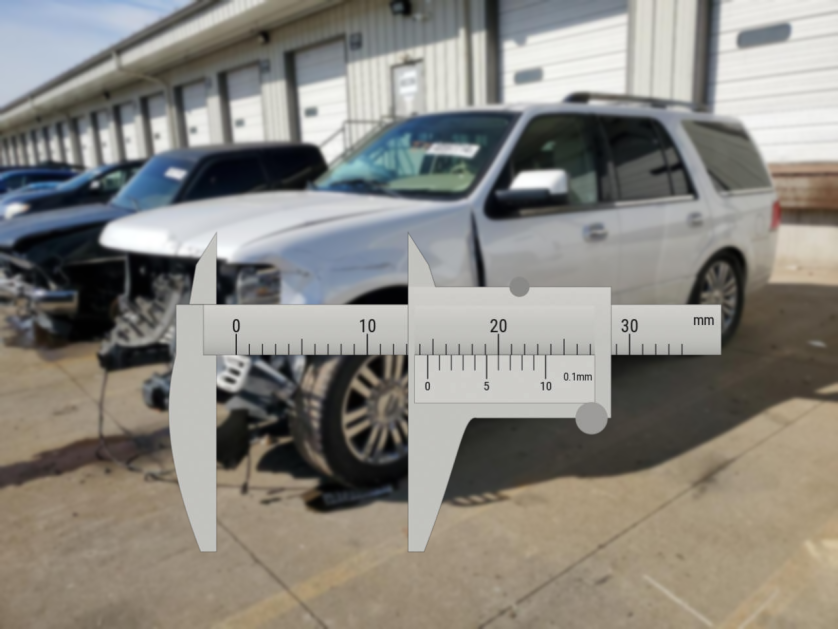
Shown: mm 14.6
